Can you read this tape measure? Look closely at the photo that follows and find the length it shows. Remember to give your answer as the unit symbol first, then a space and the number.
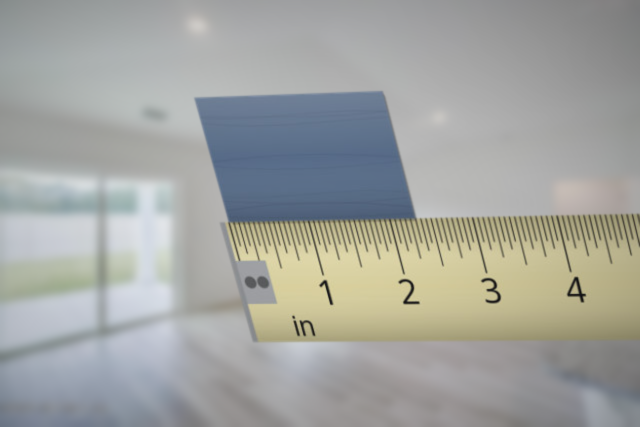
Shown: in 2.3125
